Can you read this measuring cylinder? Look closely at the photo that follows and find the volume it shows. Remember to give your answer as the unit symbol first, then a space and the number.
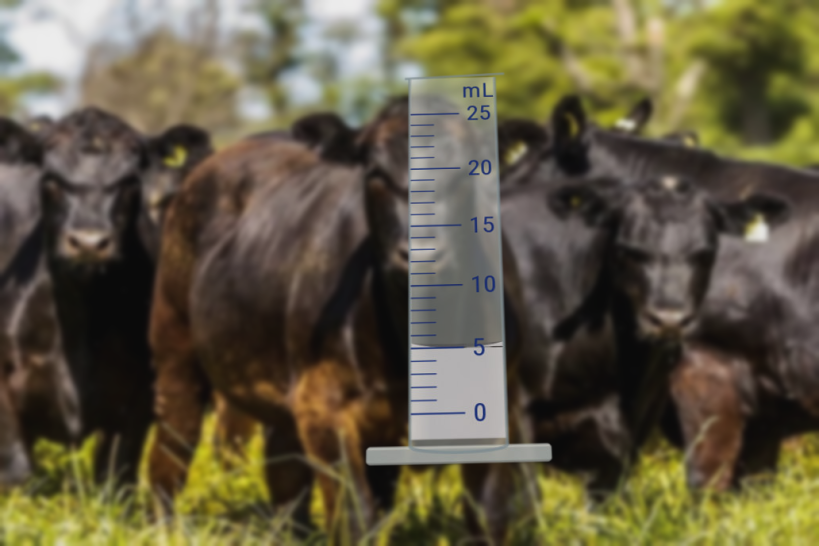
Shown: mL 5
